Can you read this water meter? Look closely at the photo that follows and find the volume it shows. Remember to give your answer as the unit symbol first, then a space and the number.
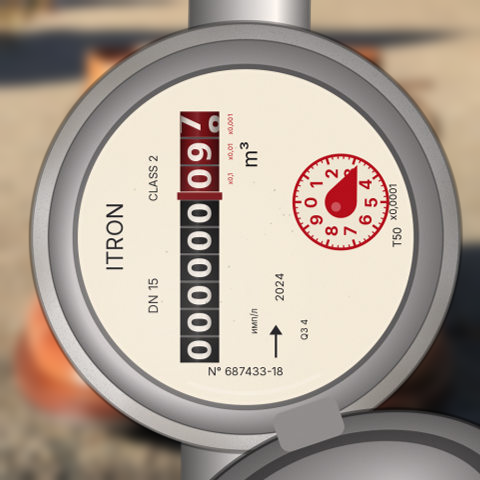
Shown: m³ 0.0973
